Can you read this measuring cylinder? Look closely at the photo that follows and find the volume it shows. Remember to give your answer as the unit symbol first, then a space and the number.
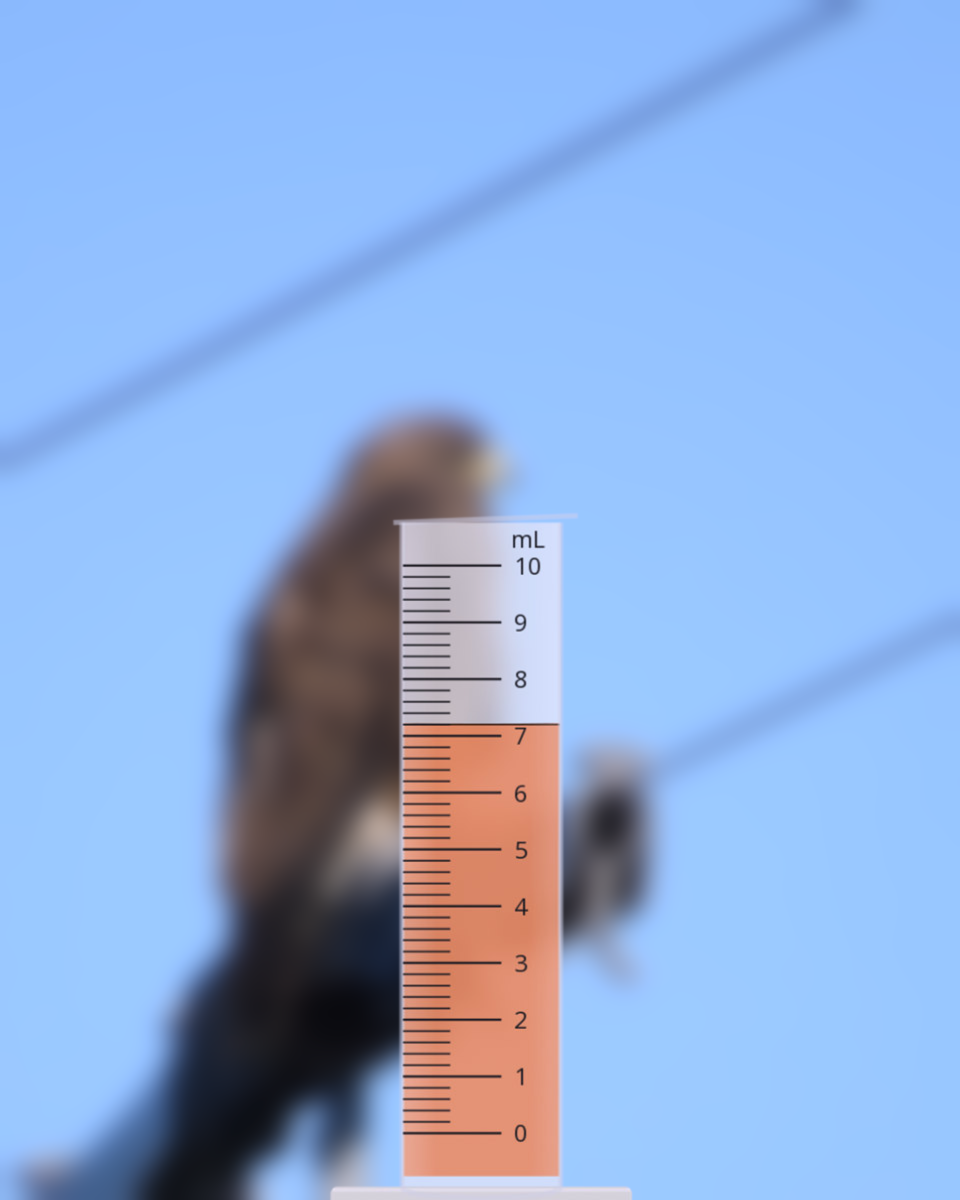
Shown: mL 7.2
